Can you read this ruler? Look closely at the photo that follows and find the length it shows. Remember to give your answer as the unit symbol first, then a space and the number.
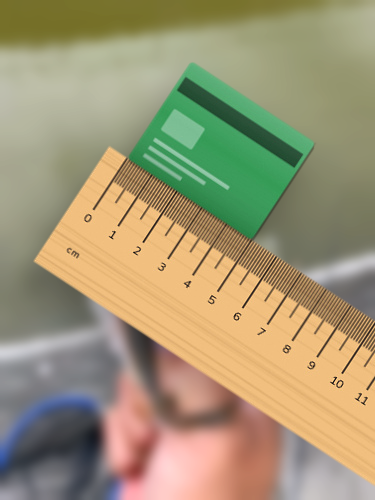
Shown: cm 5
